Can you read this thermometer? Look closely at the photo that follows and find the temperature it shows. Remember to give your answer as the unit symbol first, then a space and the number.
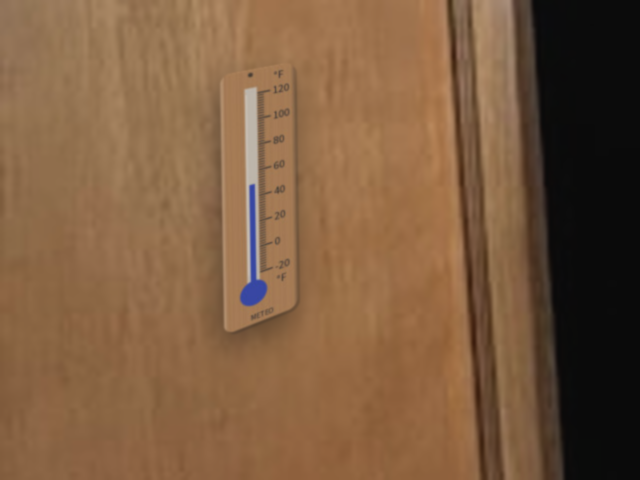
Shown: °F 50
